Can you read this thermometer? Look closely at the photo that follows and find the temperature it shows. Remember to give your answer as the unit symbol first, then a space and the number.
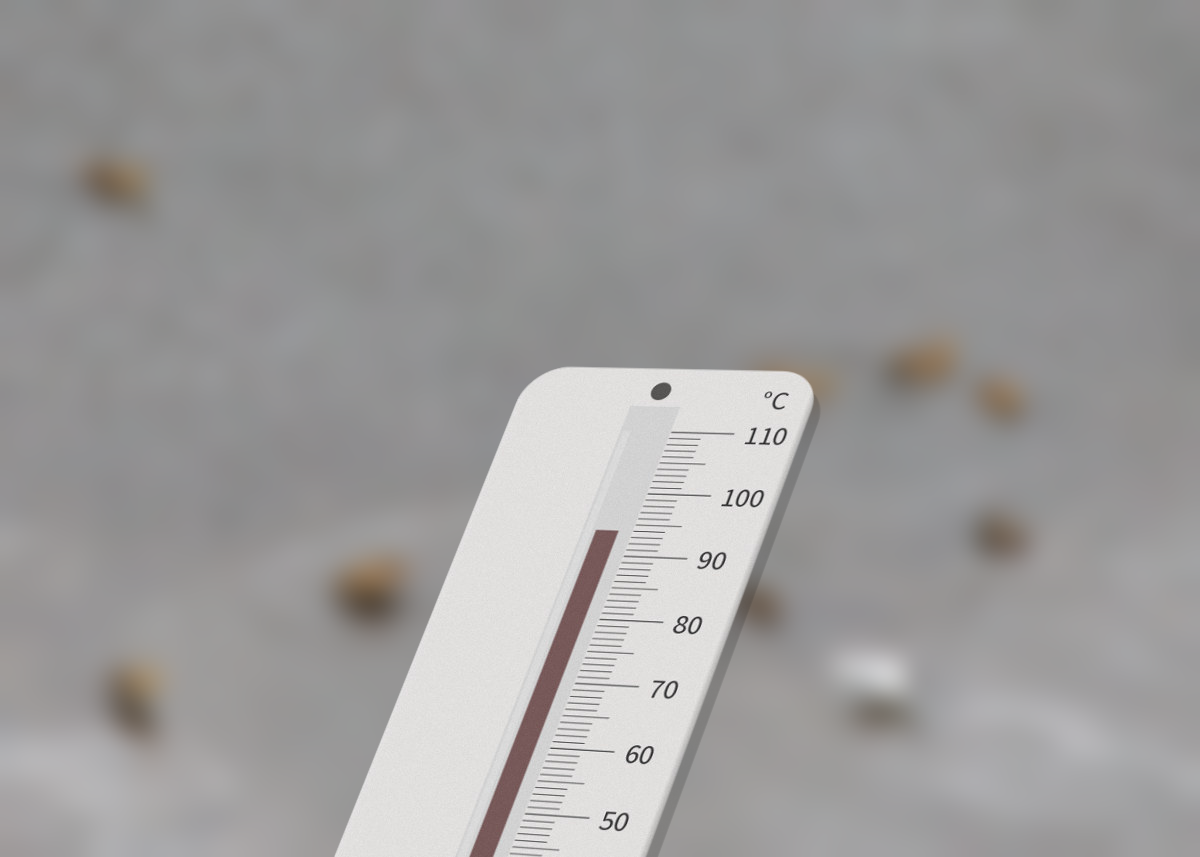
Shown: °C 94
